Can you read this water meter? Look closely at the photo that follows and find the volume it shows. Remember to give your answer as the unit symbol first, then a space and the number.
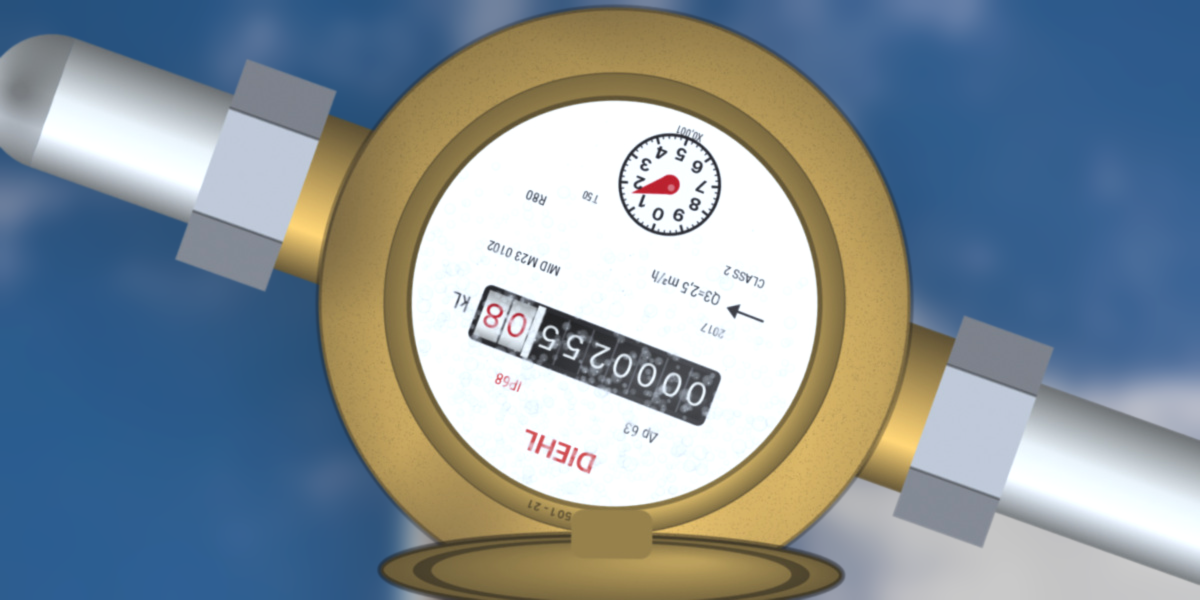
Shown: kL 255.081
